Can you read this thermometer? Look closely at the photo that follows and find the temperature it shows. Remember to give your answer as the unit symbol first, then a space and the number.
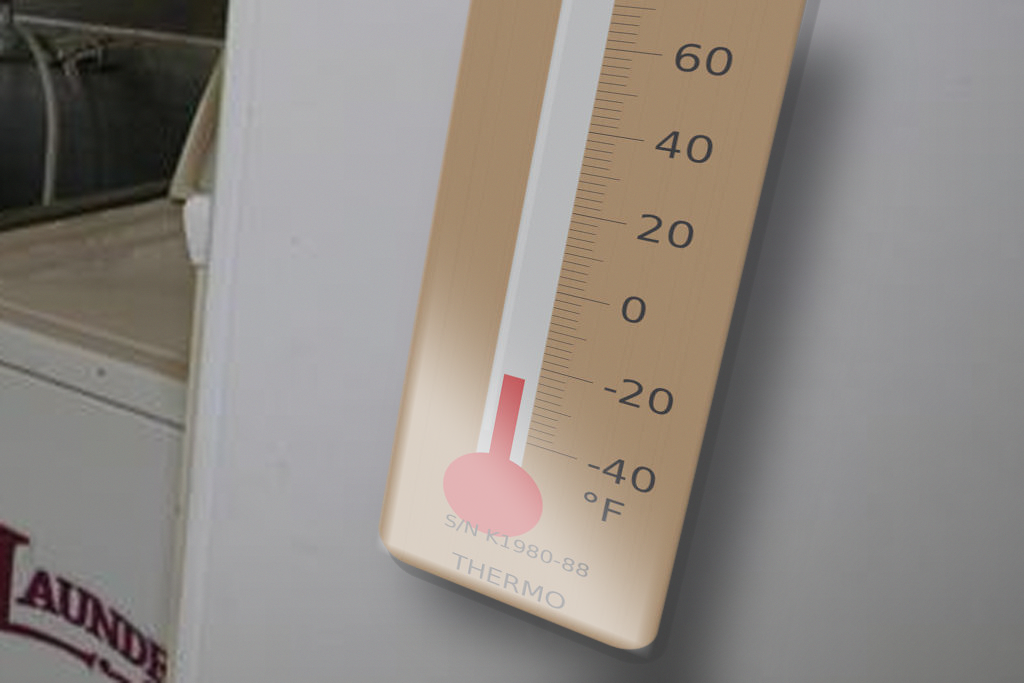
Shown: °F -24
